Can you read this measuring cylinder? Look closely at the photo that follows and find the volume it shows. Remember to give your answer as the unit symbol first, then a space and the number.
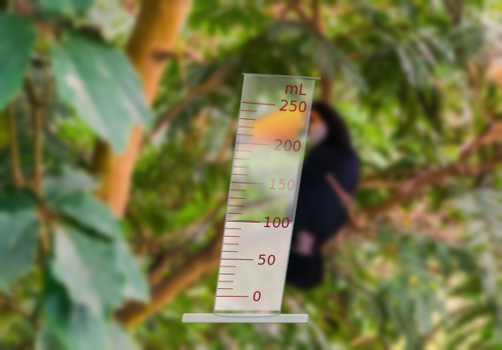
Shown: mL 100
